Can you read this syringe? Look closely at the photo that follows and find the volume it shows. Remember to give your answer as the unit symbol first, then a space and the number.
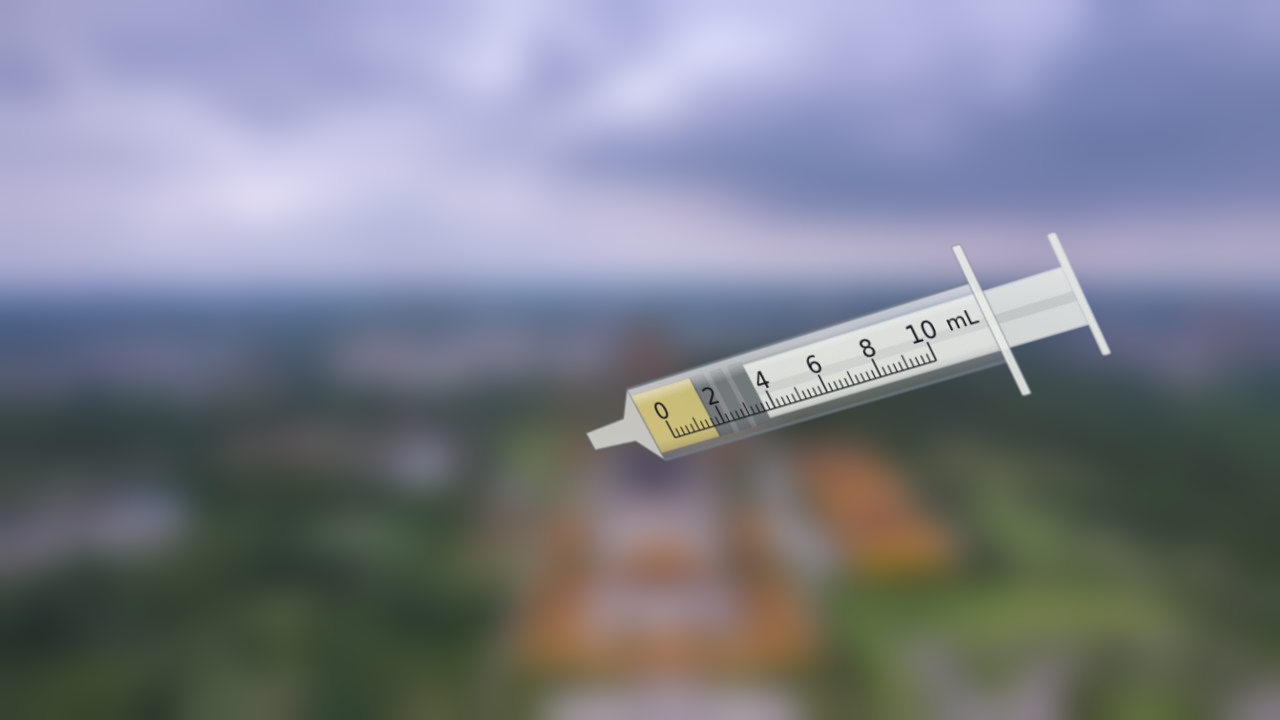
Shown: mL 1.6
